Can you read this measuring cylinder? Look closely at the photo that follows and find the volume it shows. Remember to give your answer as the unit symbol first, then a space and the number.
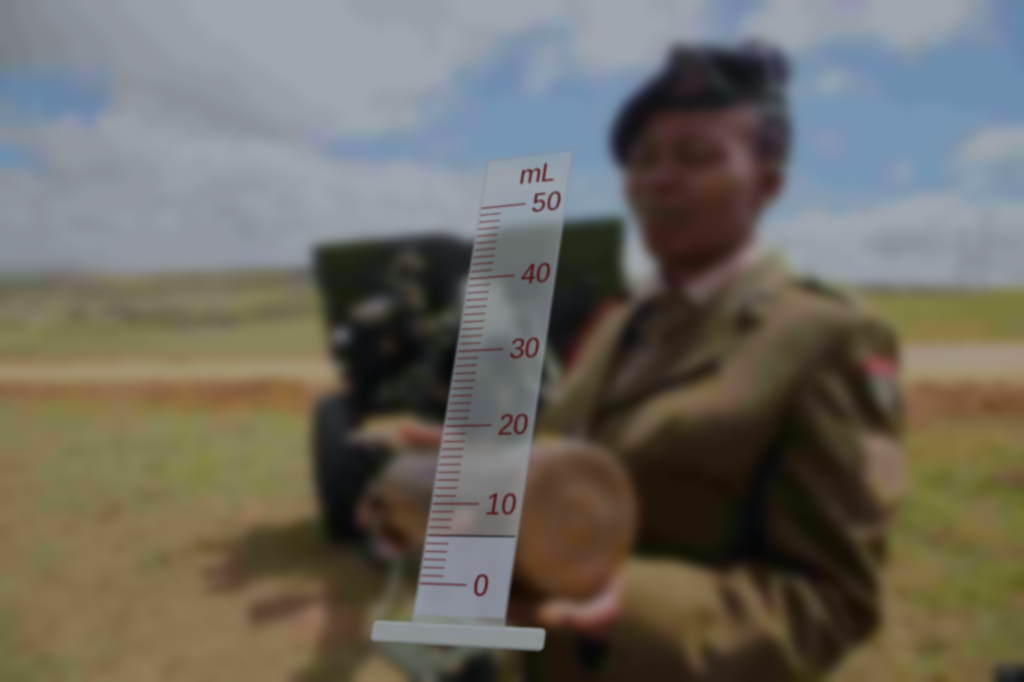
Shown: mL 6
